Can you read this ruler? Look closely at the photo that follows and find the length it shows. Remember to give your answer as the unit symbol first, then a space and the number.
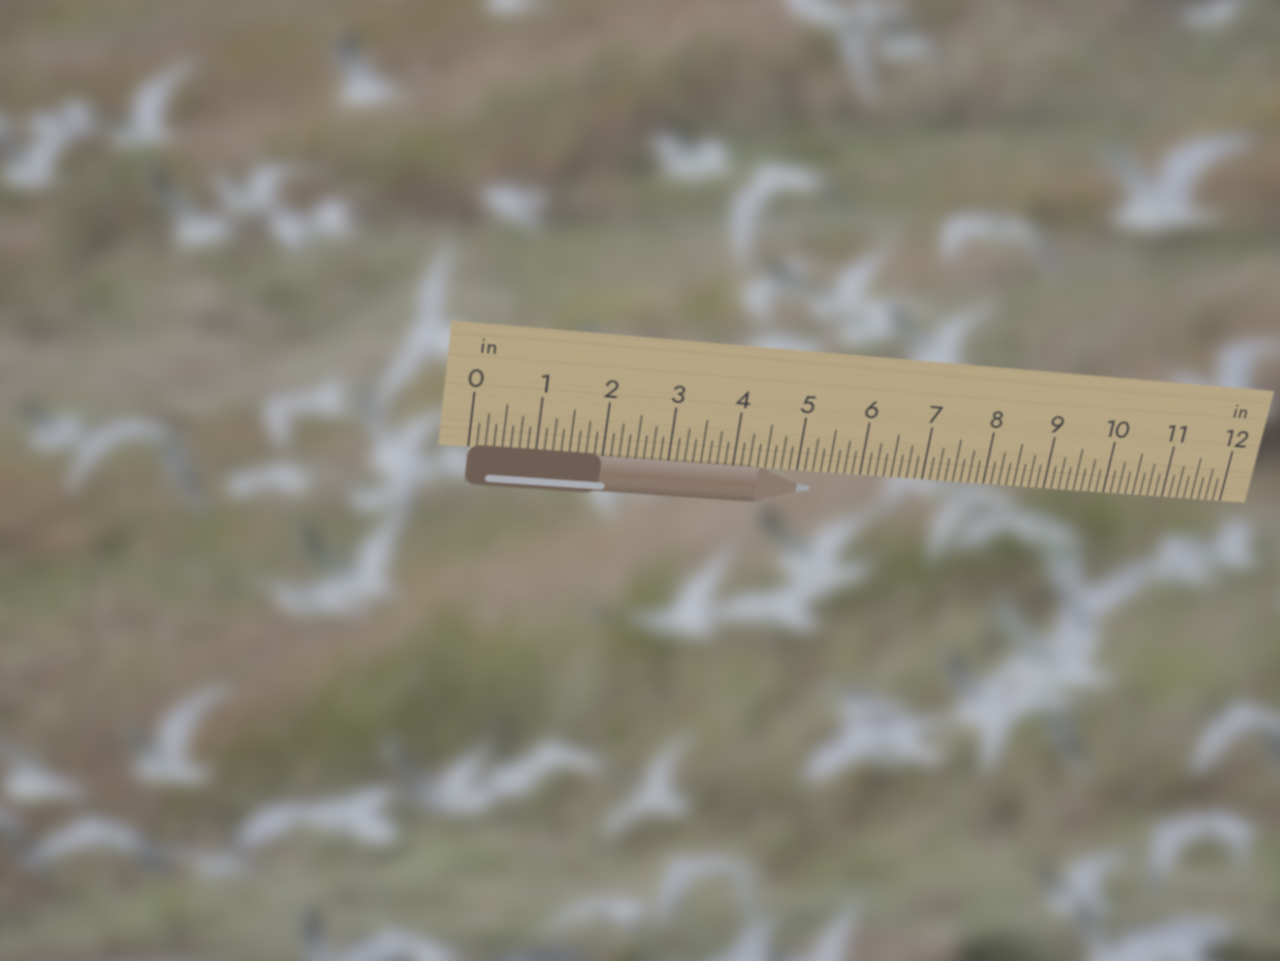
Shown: in 5.25
